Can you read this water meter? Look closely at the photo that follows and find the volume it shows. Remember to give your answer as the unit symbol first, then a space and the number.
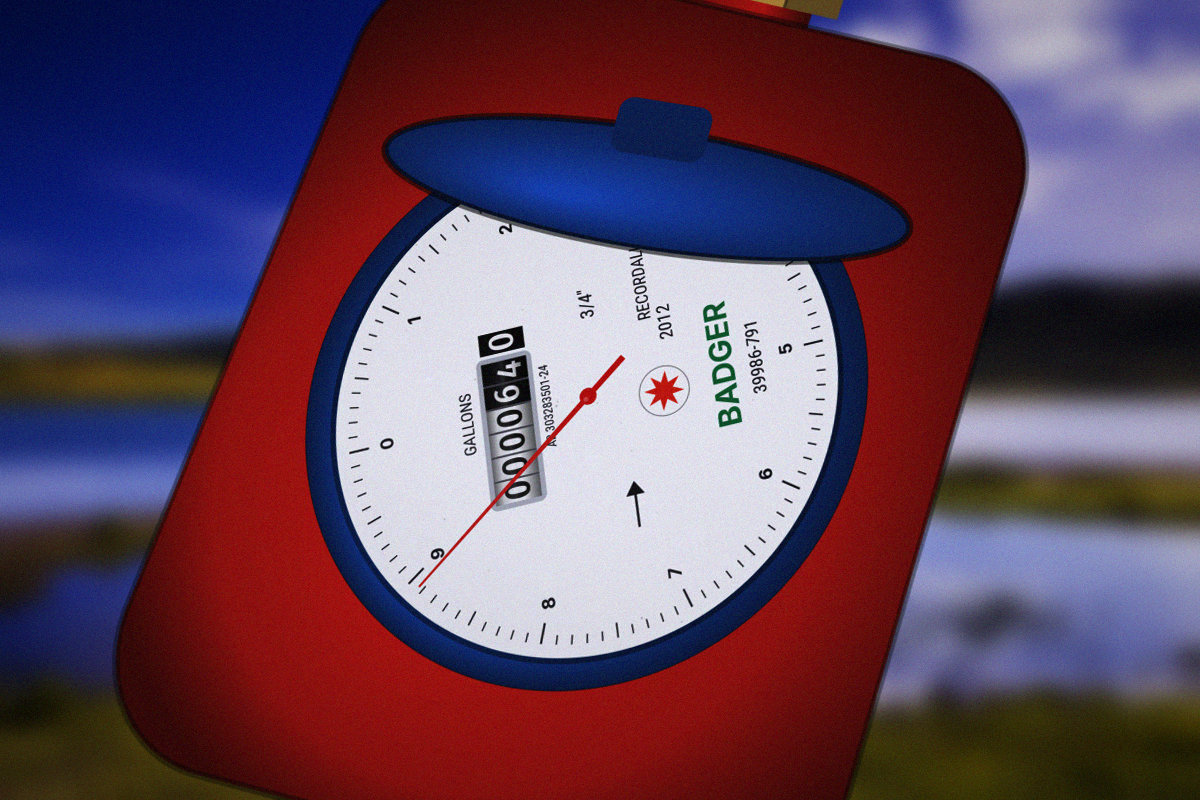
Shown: gal 638.9
